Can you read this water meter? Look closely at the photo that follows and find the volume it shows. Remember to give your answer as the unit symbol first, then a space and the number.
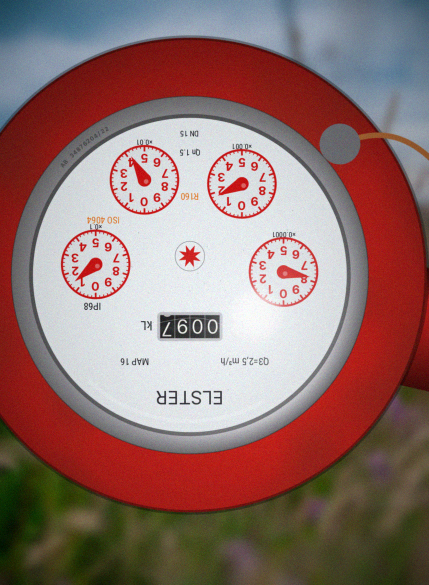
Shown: kL 97.1417
